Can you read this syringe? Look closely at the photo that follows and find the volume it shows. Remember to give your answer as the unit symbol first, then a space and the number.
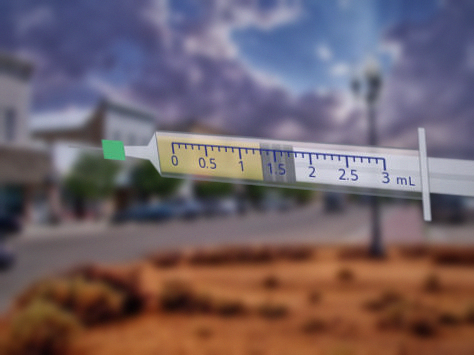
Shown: mL 1.3
